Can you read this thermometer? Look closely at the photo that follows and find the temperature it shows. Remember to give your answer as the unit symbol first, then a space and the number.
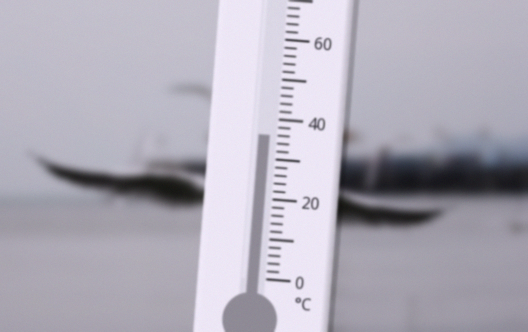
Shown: °C 36
